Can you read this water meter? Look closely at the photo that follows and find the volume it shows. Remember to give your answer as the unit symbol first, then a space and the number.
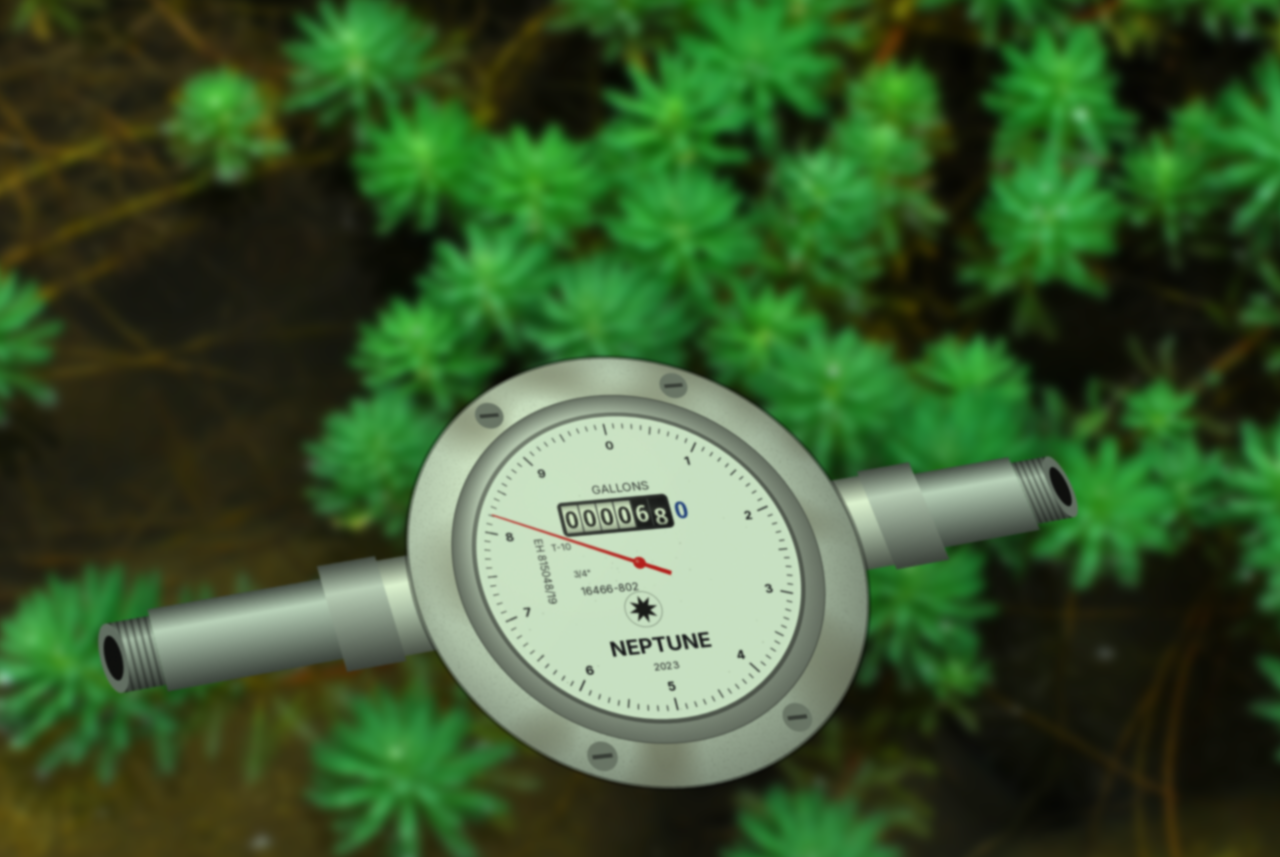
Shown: gal 678.2
